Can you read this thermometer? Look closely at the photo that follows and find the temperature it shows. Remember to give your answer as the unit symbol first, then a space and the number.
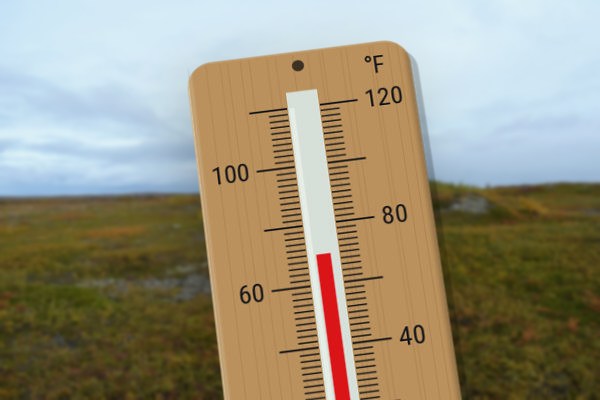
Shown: °F 70
